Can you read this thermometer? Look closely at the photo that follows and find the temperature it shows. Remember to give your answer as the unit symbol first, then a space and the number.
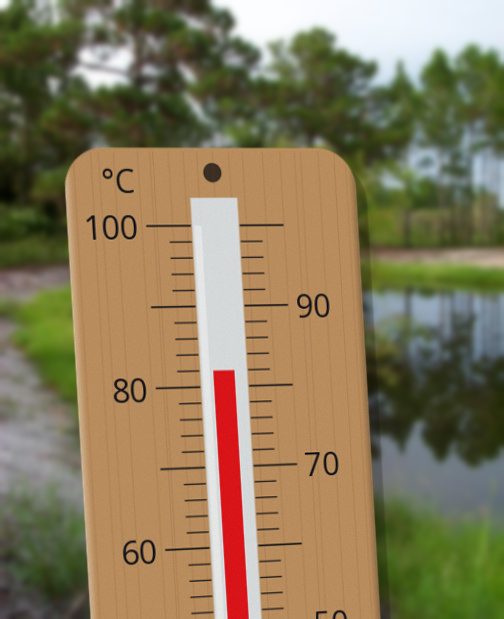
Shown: °C 82
